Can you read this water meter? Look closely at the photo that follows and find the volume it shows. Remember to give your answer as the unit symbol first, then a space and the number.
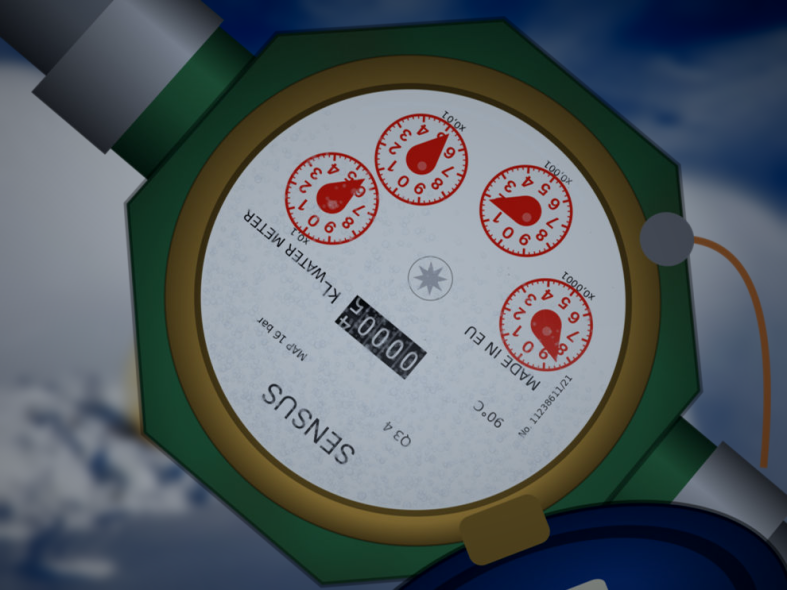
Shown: kL 4.5518
